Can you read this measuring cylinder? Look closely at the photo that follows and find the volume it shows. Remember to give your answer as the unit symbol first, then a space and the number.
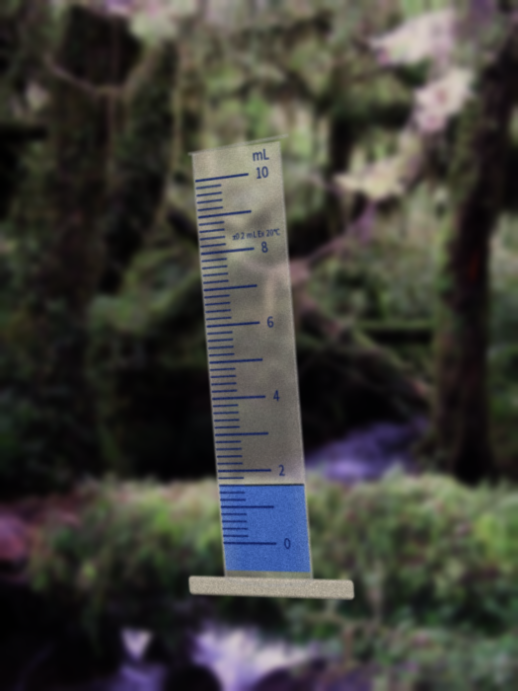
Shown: mL 1.6
